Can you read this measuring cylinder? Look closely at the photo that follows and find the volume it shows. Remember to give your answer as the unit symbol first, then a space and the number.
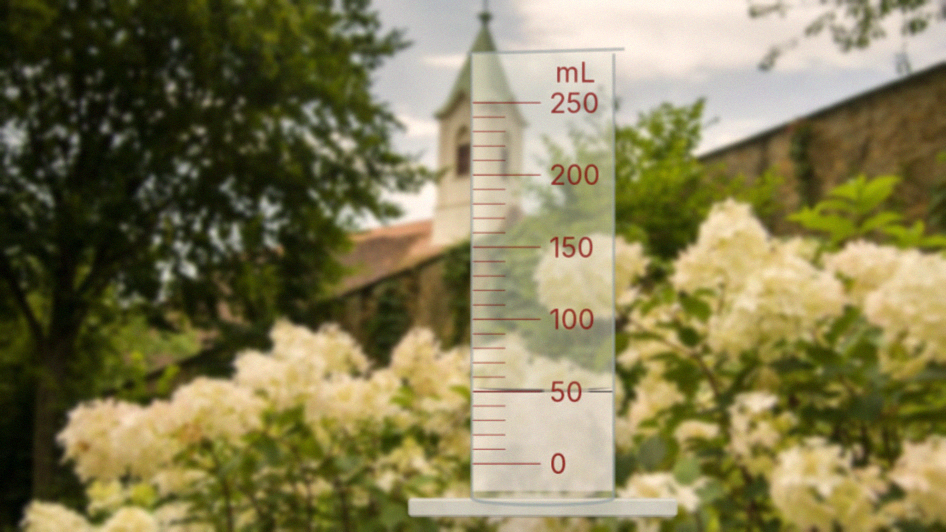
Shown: mL 50
